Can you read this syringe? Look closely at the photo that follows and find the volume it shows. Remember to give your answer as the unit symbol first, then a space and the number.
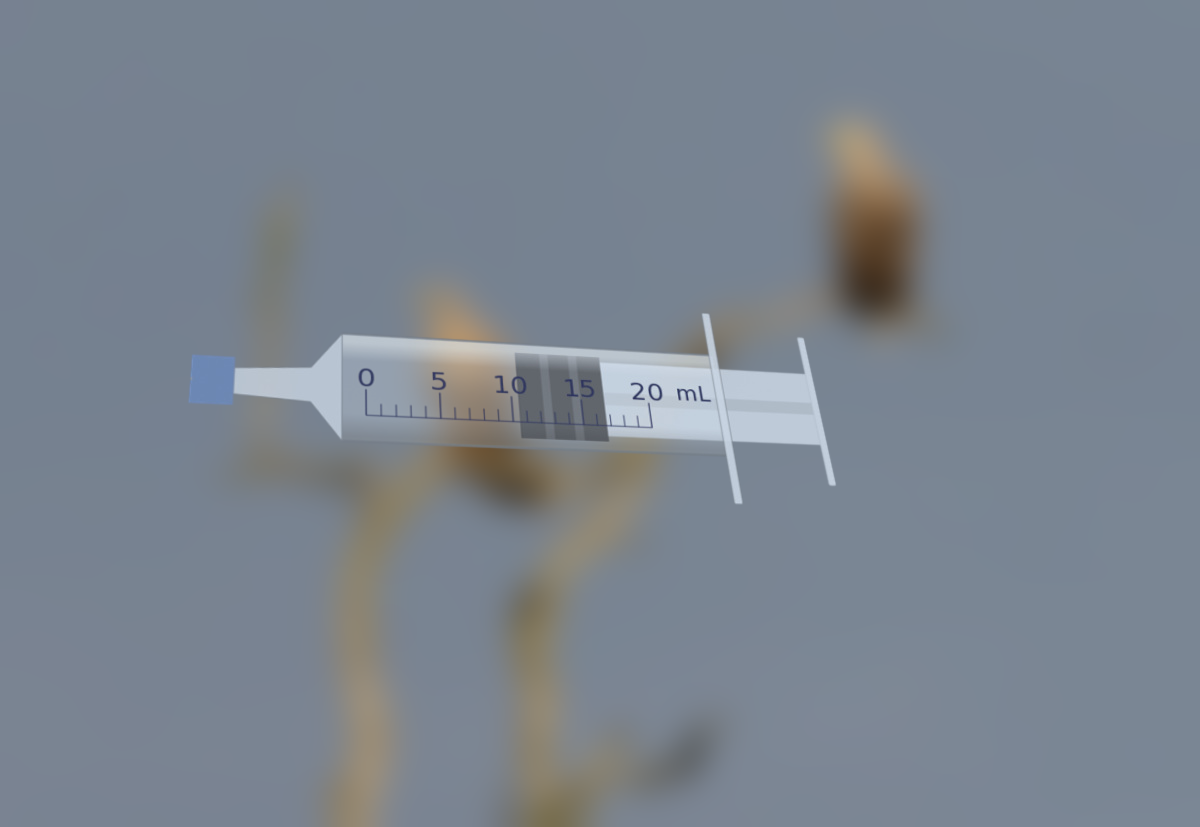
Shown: mL 10.5
